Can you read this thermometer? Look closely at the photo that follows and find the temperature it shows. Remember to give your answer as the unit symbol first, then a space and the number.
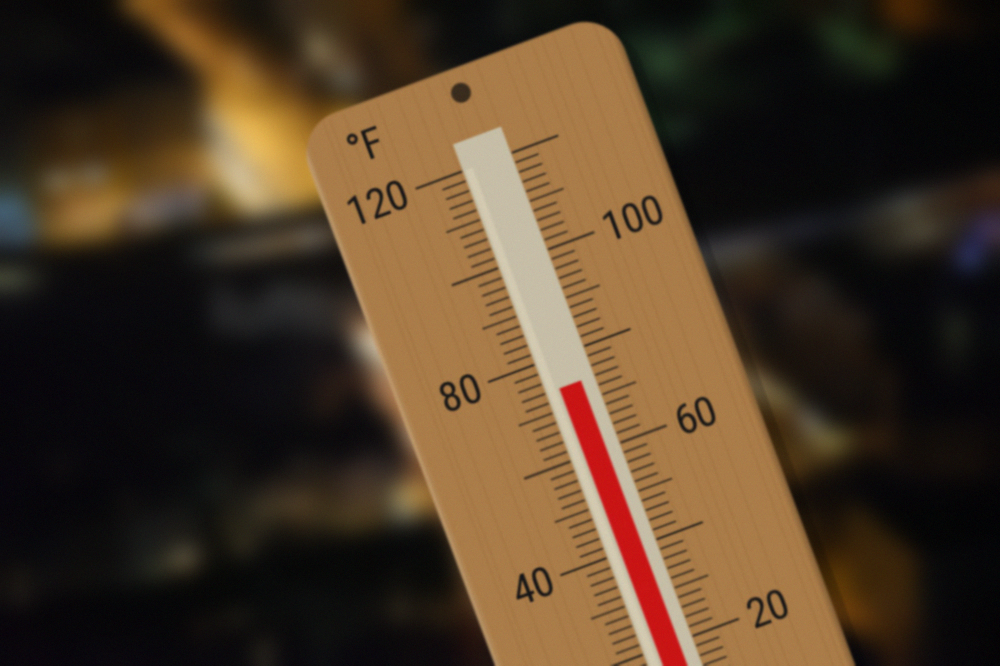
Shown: °F 74
